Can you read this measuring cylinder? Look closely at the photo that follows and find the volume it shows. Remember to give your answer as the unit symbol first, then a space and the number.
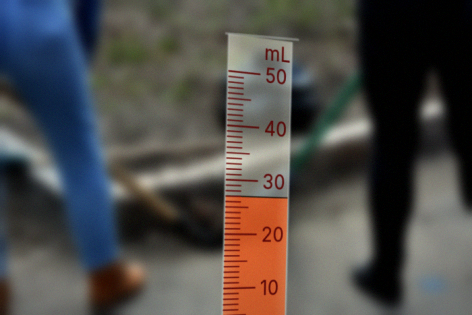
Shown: mL 27
